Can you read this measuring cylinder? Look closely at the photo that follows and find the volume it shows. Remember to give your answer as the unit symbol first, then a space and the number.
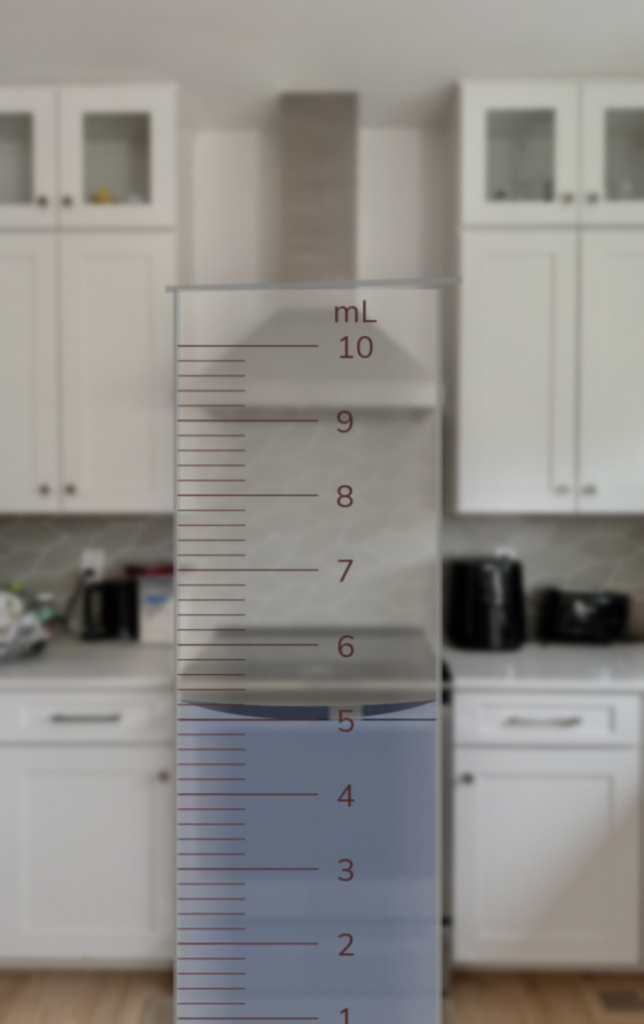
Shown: mL 5
